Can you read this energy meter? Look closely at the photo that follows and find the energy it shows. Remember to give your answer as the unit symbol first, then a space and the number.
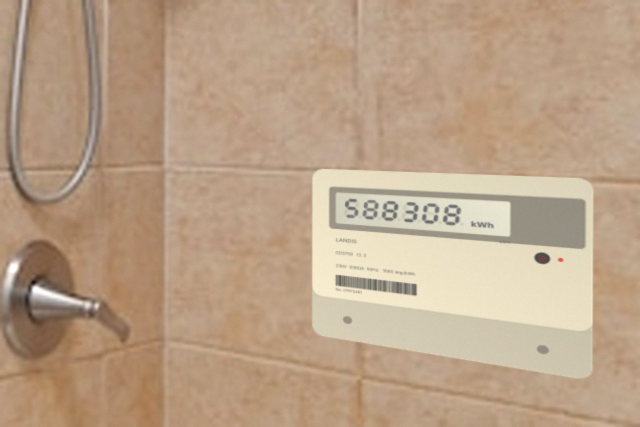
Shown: kWh 588308
